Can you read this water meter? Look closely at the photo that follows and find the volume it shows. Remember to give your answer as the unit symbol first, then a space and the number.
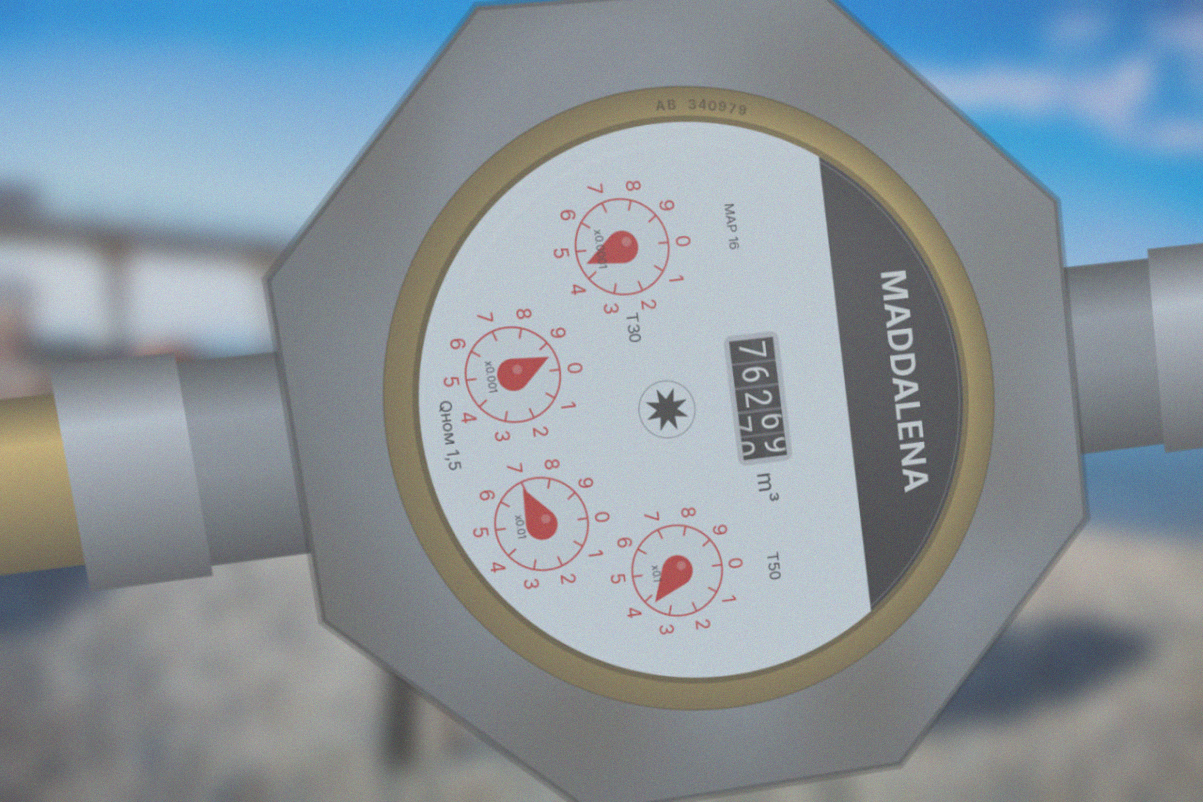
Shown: m³ 76269.3694
